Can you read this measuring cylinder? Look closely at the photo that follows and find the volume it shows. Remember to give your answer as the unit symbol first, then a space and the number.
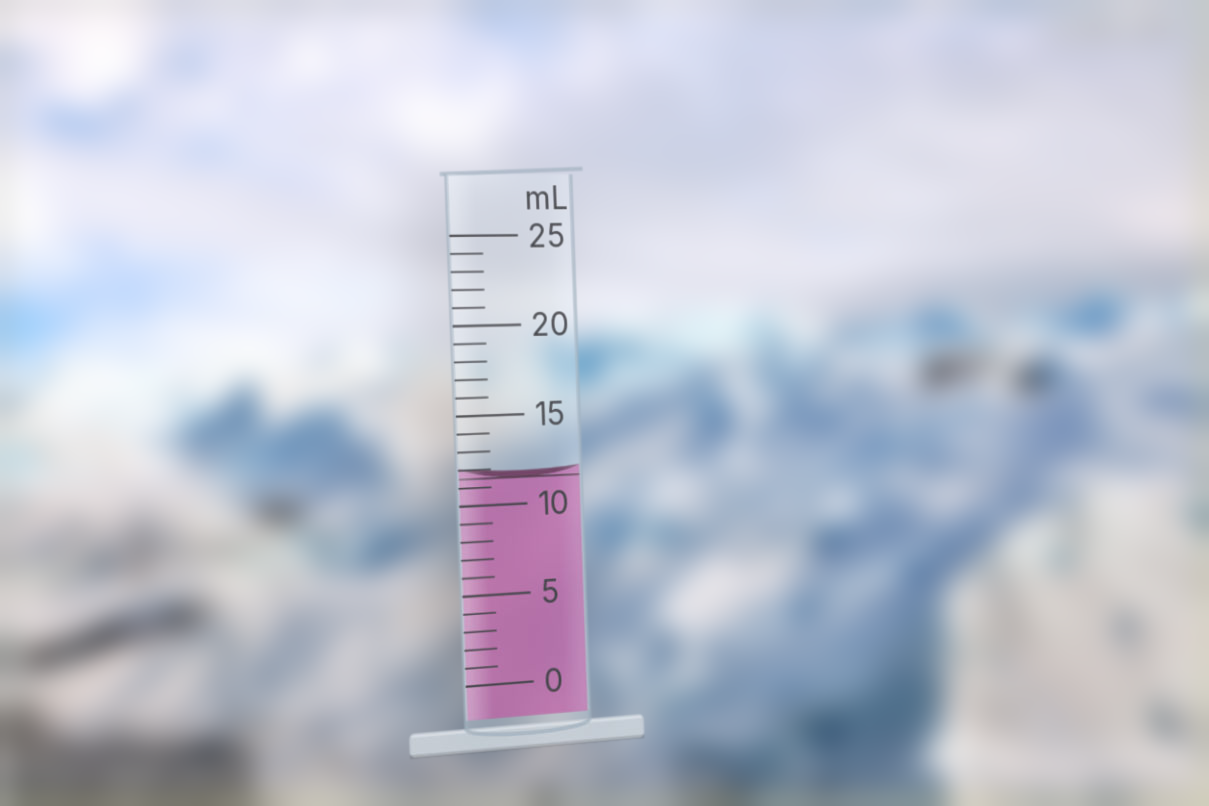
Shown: mL 11.5
